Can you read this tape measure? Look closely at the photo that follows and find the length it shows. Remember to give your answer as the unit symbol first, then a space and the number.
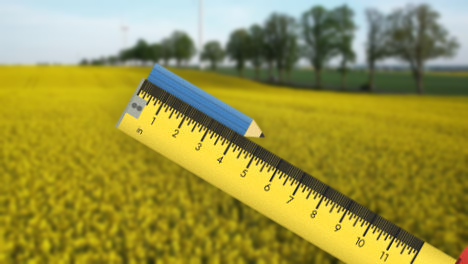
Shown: in 5
